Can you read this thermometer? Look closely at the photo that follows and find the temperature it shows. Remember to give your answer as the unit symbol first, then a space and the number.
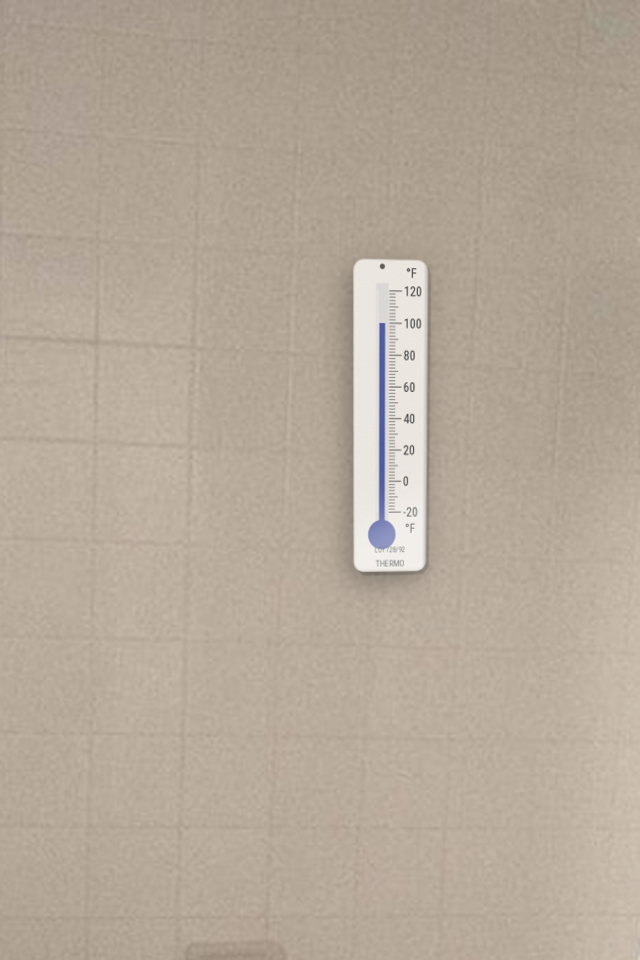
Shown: °F 100
